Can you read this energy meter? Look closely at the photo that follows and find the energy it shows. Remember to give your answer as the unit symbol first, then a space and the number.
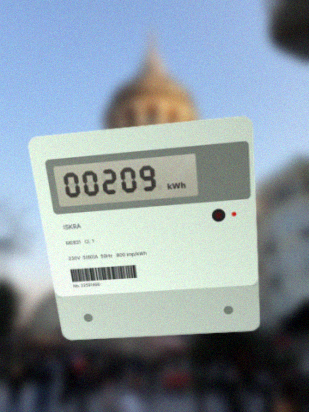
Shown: kWh 209
